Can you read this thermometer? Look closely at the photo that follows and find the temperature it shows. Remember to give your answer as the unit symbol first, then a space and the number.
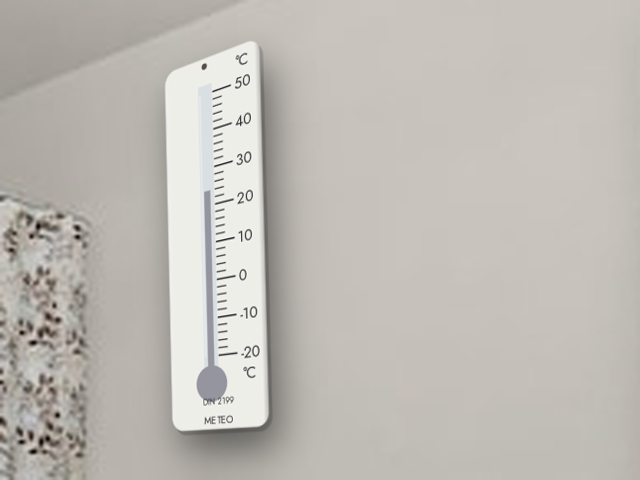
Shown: °C 24
